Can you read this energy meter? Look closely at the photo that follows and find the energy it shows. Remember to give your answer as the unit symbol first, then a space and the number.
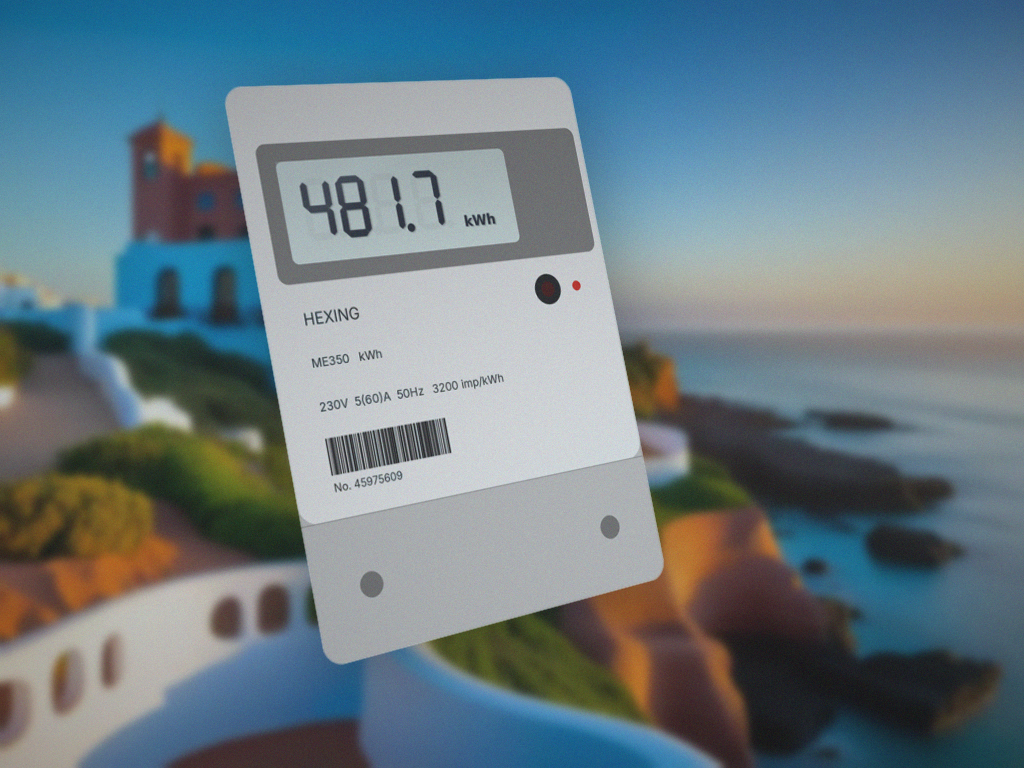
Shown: kWh 481.7
